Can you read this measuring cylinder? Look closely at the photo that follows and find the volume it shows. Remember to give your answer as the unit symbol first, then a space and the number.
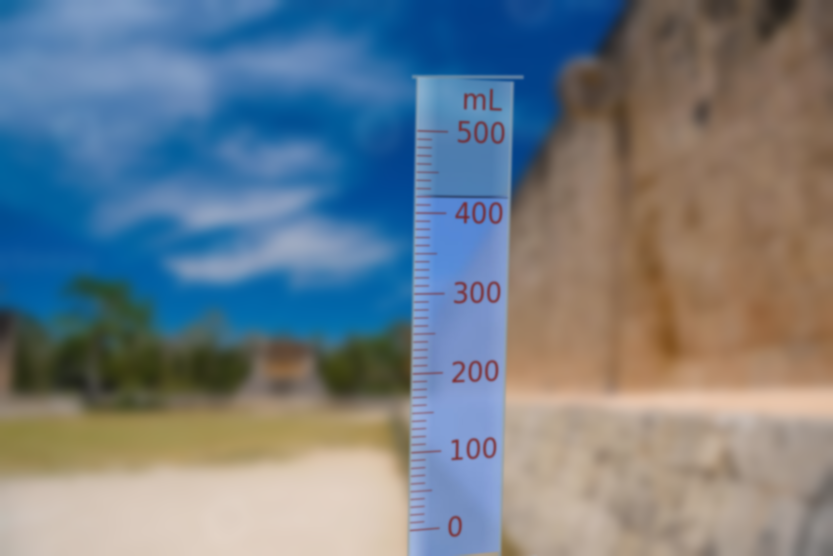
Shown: mL 420
